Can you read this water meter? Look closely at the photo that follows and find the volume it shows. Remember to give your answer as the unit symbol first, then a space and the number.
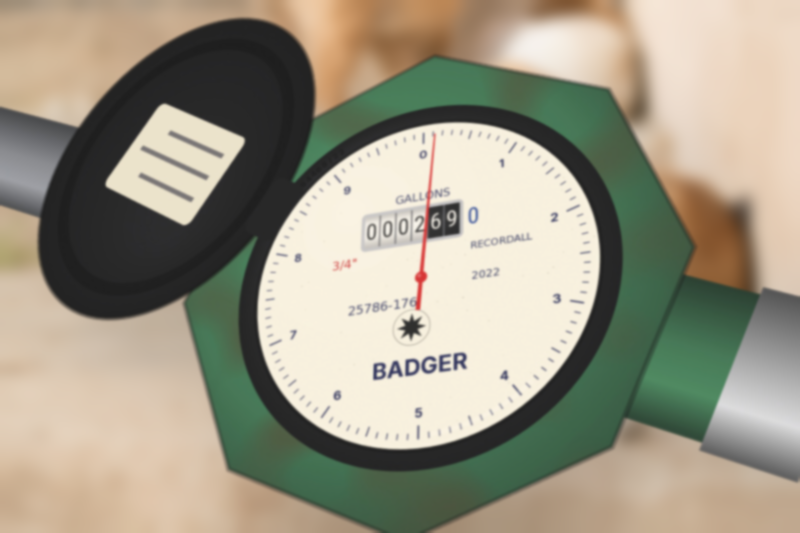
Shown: gal 2690.1
